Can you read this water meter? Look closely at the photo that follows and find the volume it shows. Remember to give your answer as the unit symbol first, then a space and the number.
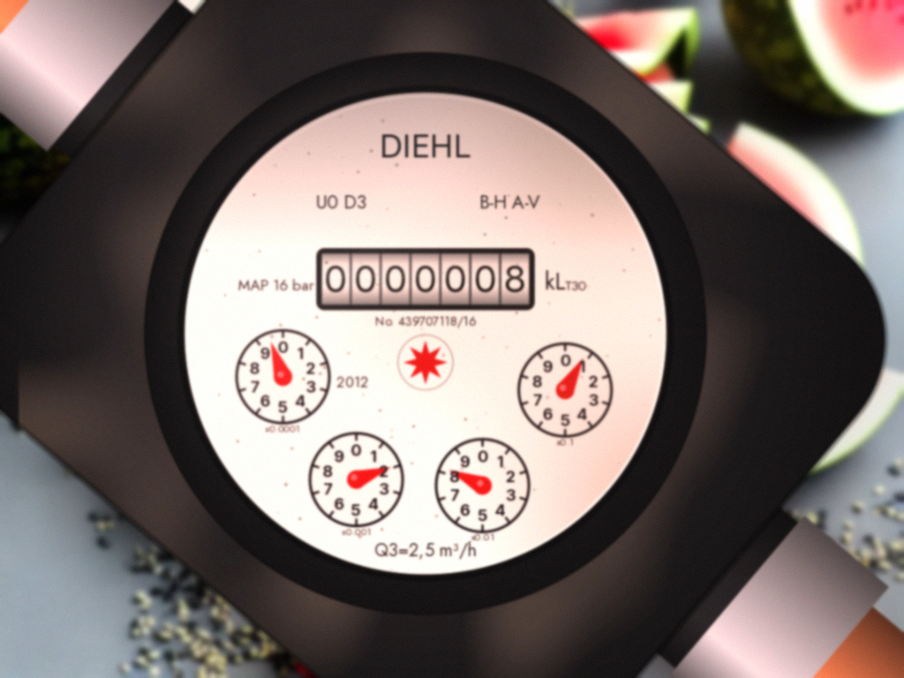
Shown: kL 8.0819
